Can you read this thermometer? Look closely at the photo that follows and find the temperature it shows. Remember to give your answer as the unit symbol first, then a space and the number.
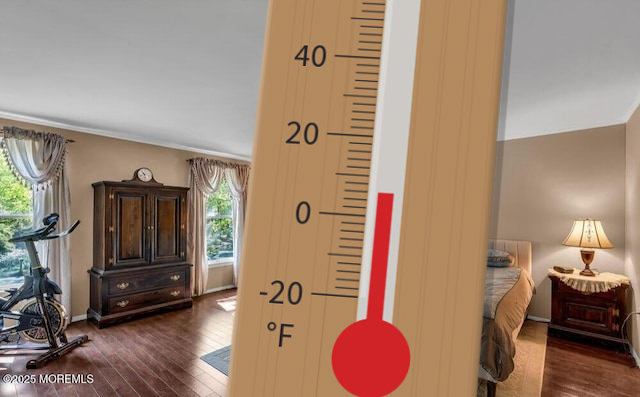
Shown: °F 6
